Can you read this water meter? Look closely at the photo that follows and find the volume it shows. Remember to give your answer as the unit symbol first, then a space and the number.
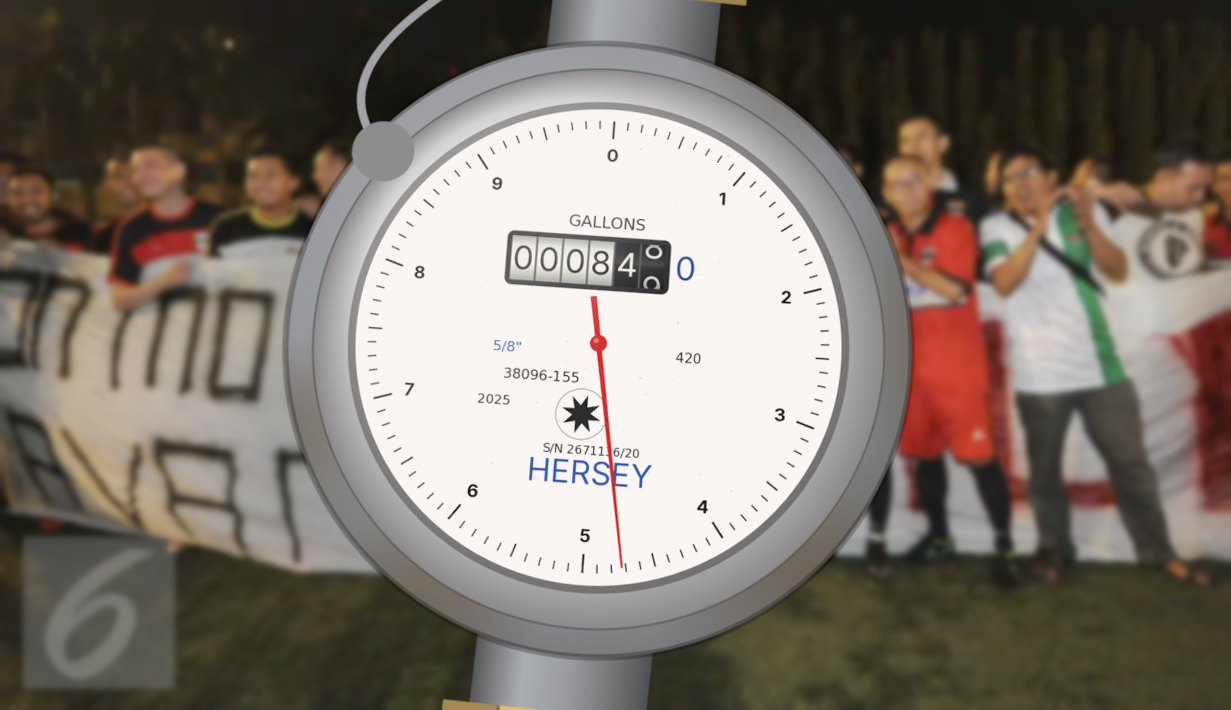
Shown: gal 8484.7
